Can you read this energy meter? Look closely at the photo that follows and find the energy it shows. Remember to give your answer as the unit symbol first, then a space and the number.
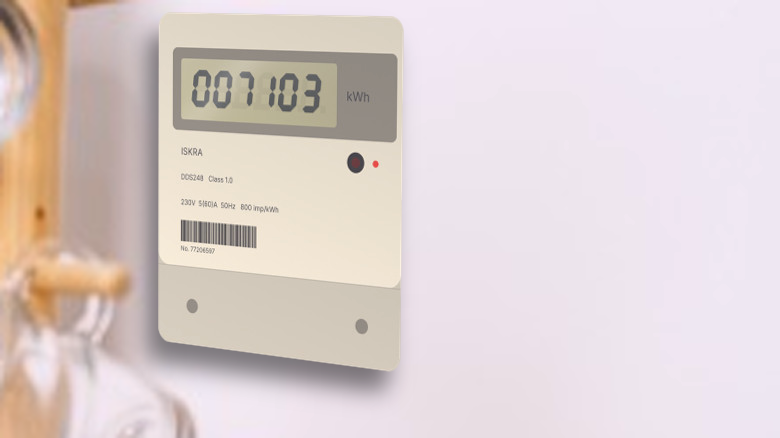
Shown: kWh 7103
